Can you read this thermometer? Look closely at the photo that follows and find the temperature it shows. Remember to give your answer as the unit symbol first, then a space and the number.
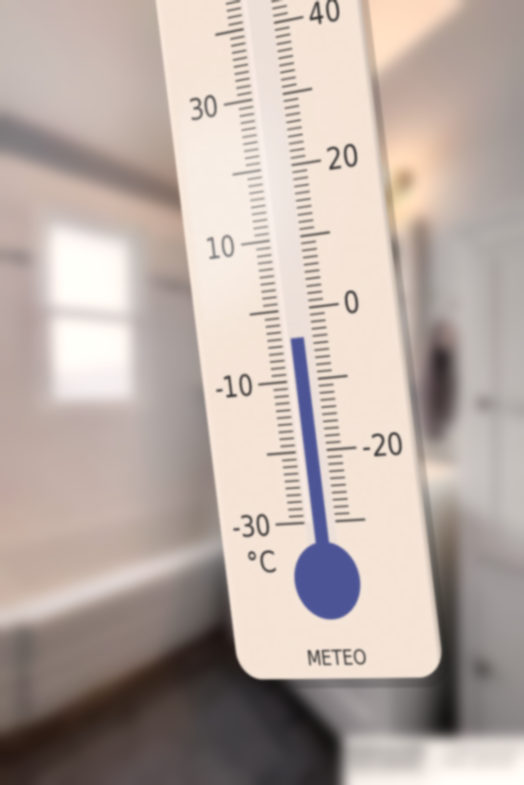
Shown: °C -4
